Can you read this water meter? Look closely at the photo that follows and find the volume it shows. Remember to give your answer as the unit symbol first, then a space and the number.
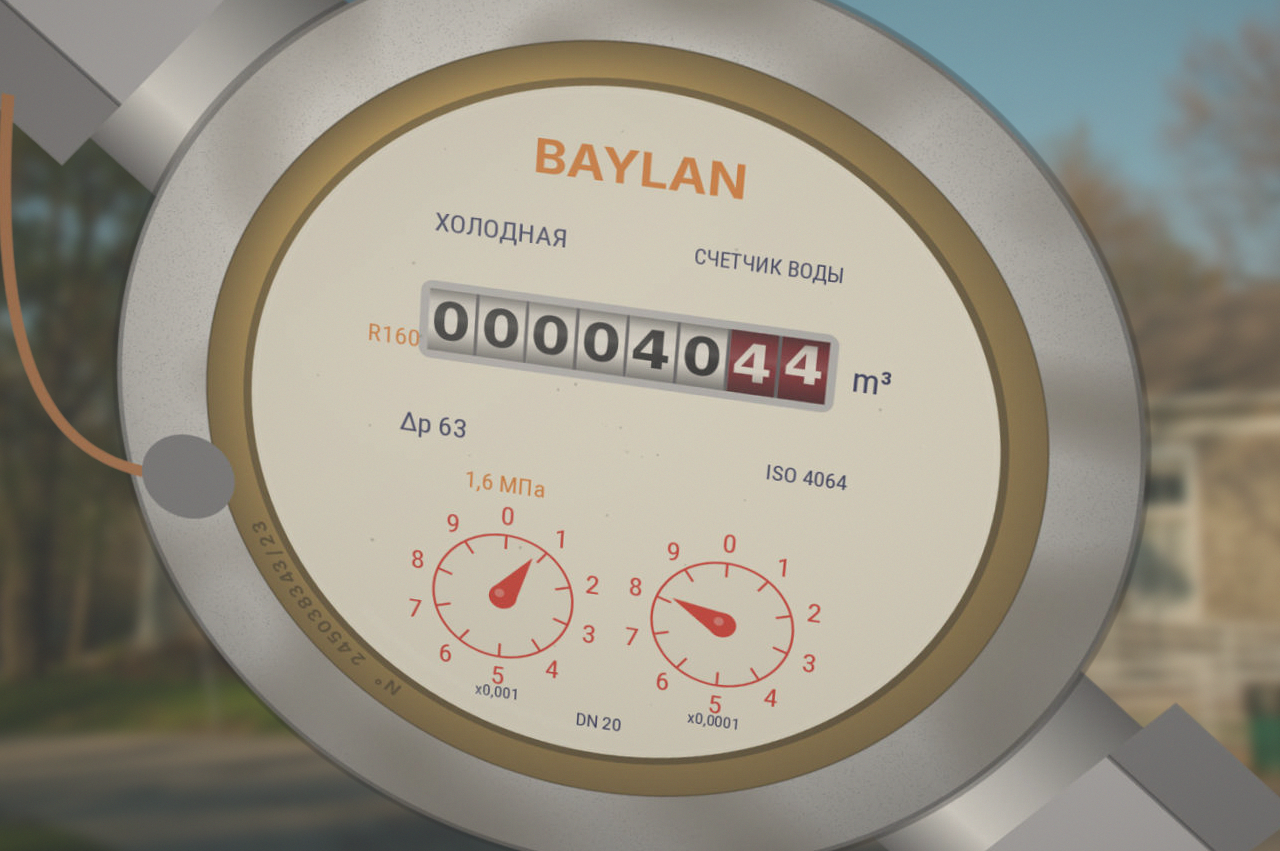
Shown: m³ 40.4408
